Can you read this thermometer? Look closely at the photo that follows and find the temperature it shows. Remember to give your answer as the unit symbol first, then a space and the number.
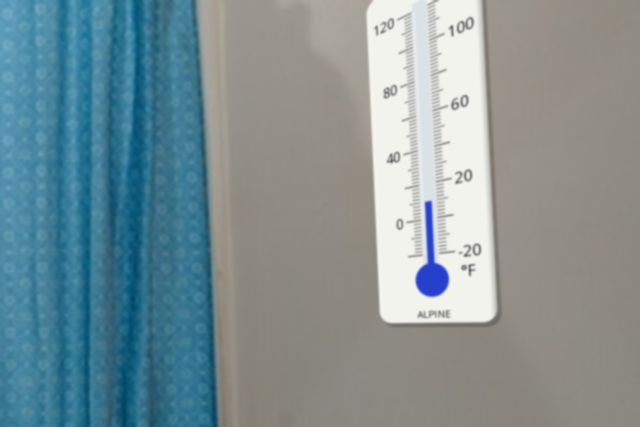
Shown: °F 10
